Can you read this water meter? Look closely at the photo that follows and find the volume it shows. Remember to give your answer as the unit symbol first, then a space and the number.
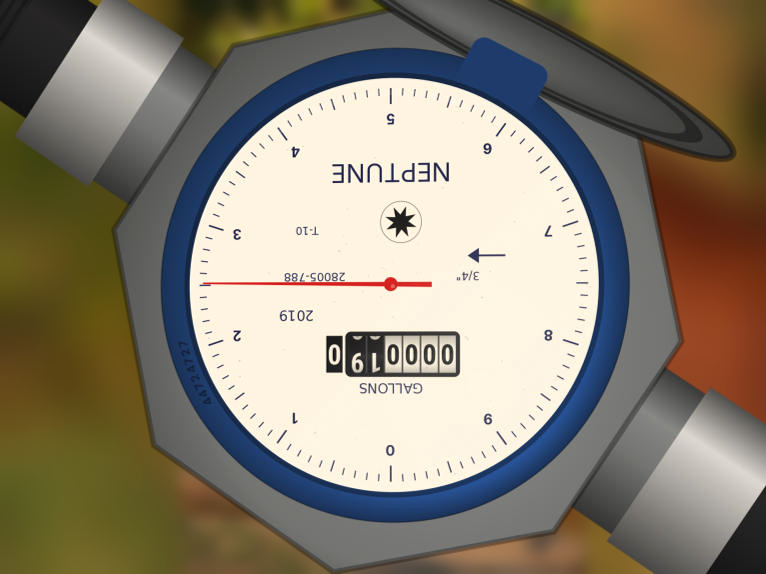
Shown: gal 192.5
